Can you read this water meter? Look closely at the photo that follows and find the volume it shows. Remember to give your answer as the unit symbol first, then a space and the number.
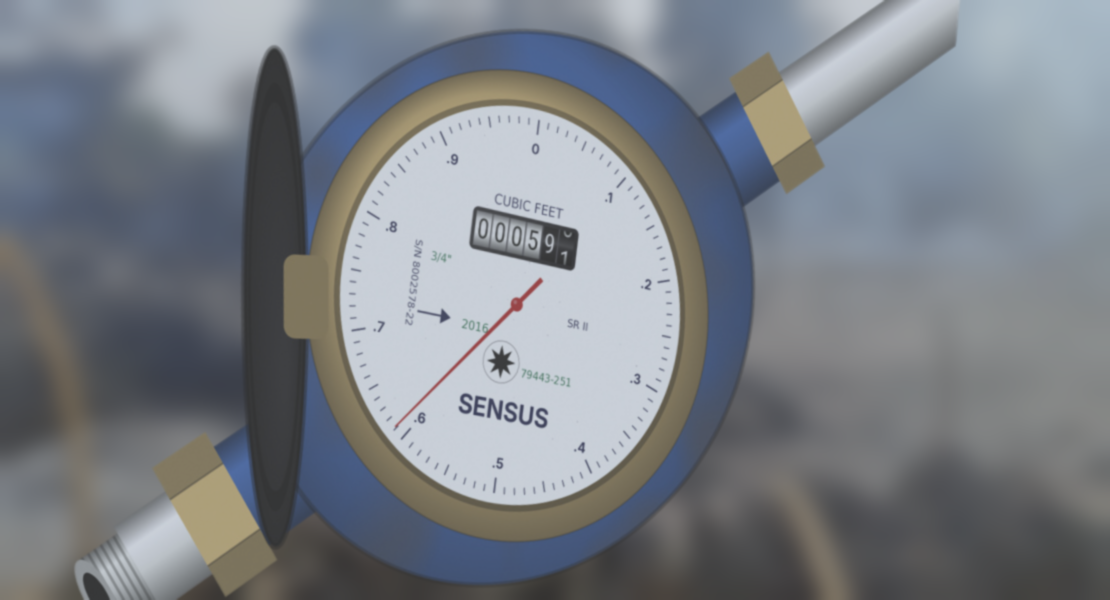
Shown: ft³ 590.61
